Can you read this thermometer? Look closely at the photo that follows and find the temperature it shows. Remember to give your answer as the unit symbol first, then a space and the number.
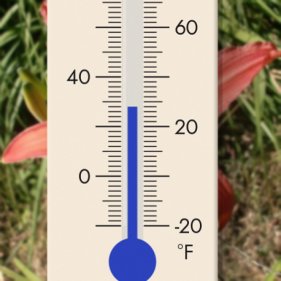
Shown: °F 28
